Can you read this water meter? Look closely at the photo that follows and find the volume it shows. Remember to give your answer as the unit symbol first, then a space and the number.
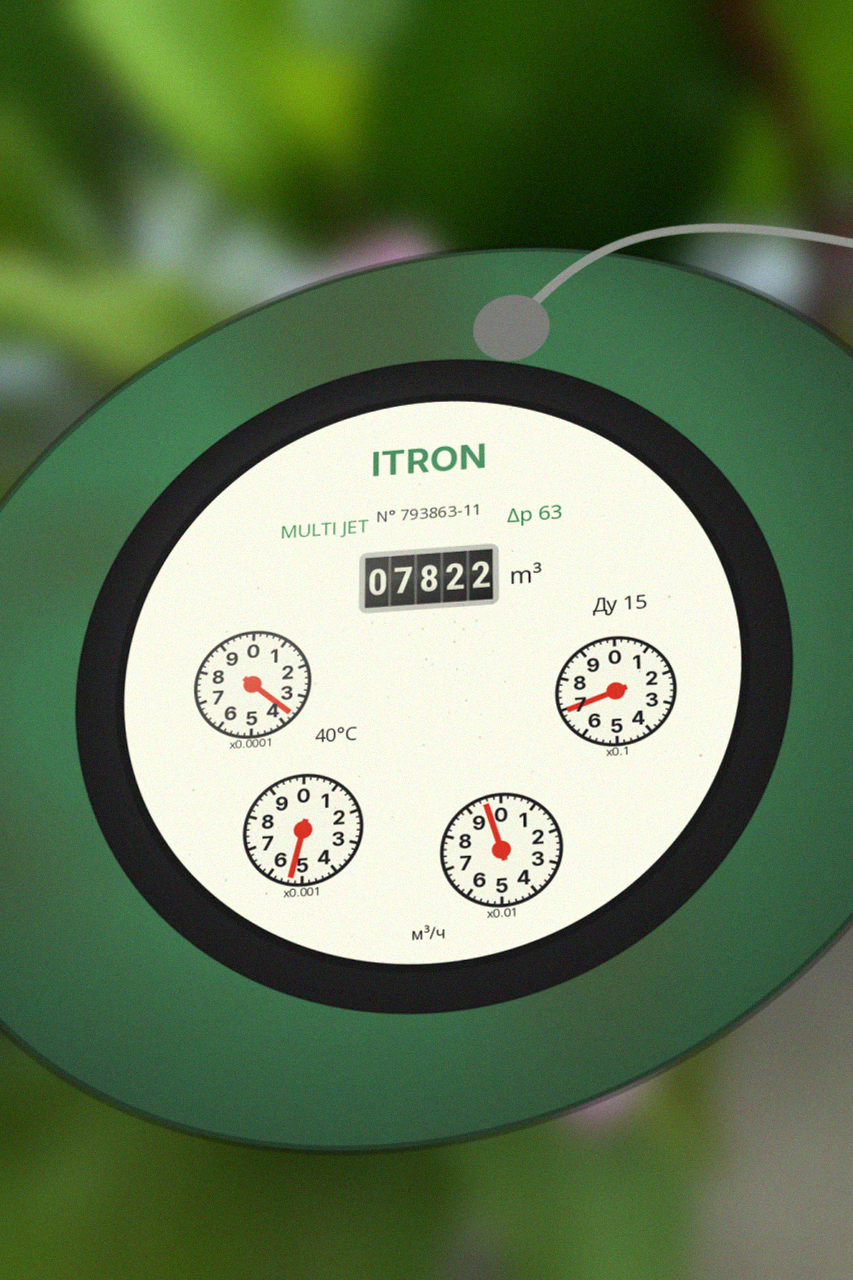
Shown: m³ 7822.6953
